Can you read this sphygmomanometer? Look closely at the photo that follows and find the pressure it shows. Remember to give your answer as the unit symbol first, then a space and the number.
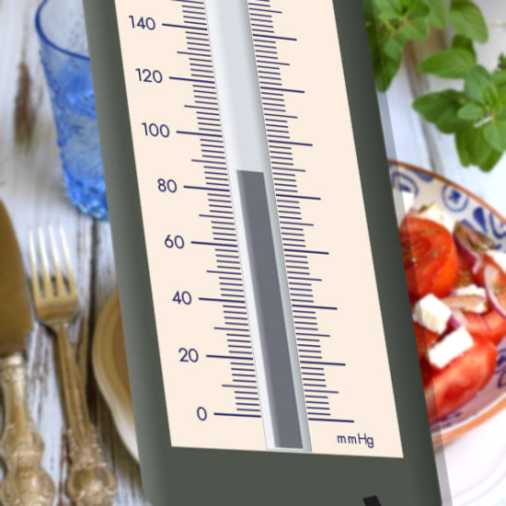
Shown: mmHg 88
